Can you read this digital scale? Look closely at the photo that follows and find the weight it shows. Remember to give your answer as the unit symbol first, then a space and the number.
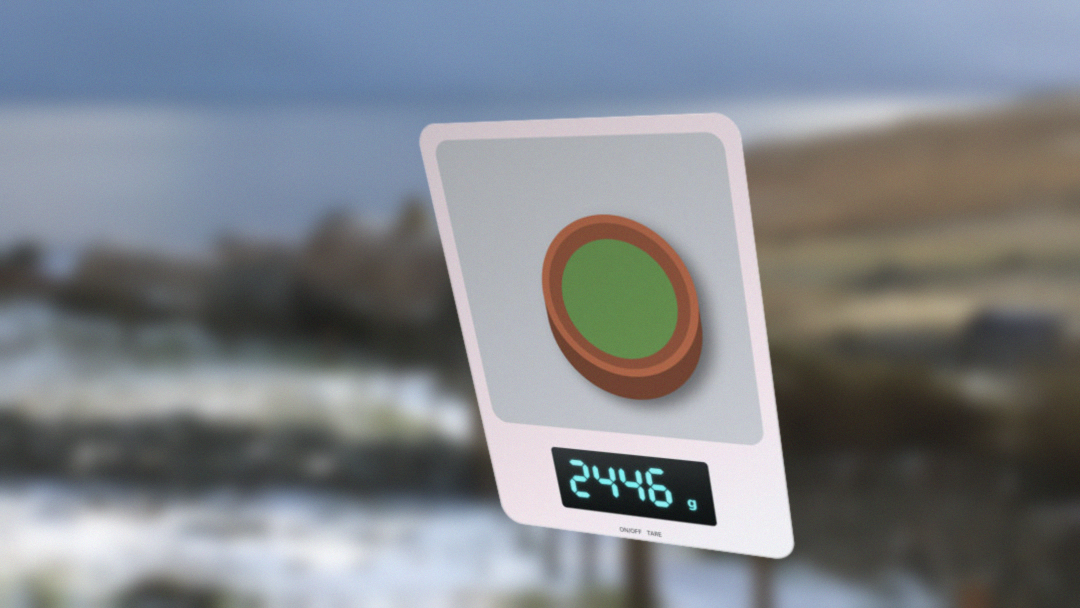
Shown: g 2446
